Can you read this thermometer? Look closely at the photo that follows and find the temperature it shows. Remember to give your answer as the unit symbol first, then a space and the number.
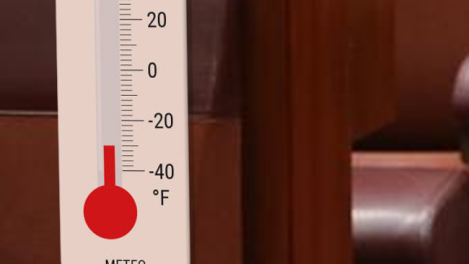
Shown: °F -30
